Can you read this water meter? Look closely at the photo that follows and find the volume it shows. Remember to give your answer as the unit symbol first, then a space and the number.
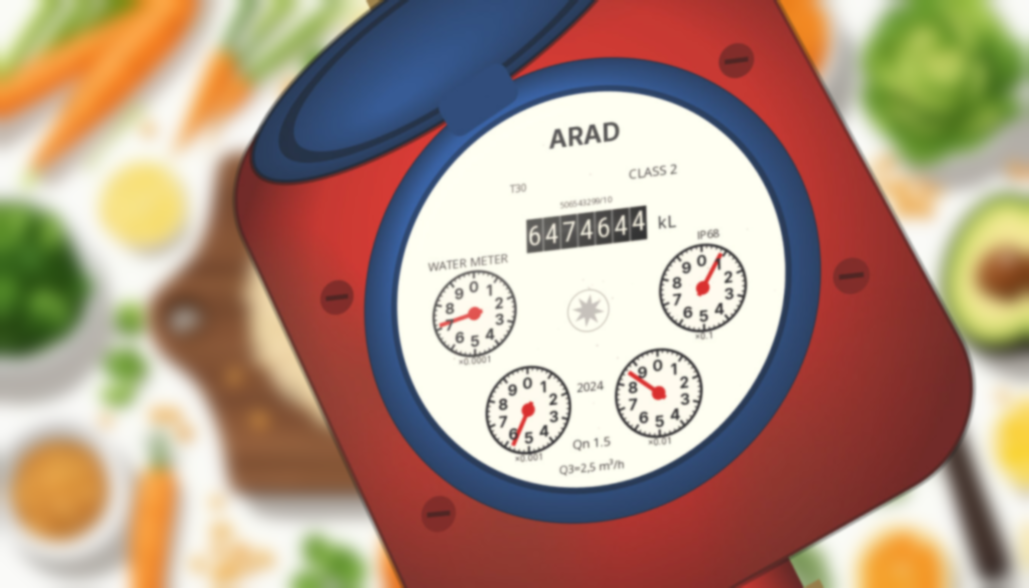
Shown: kL 6474644.0857
